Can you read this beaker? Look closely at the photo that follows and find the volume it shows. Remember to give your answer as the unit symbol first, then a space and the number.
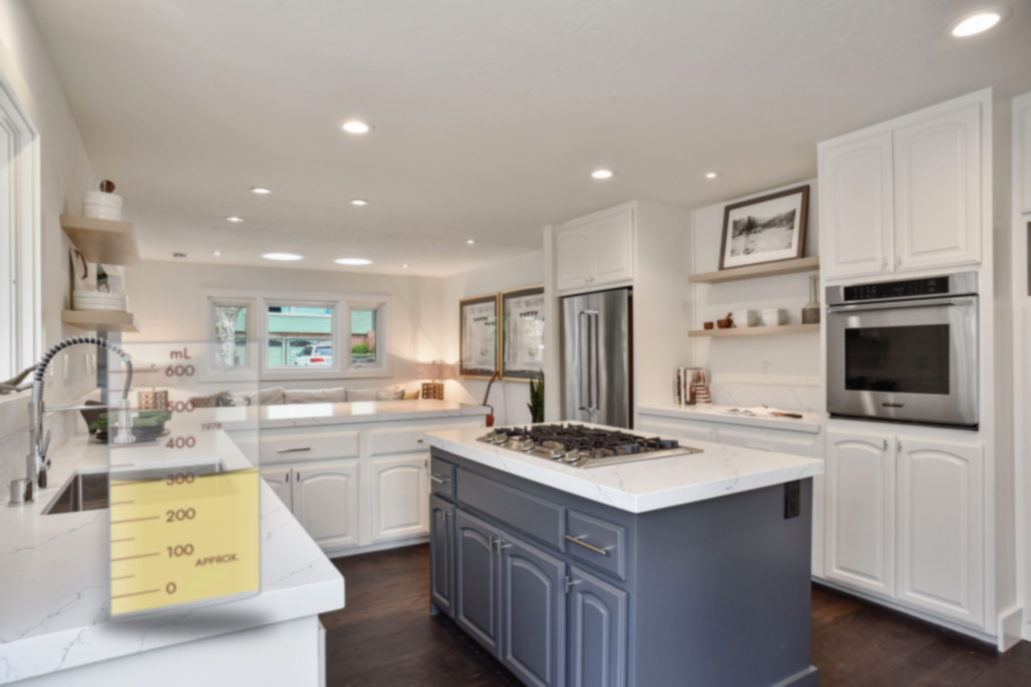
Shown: mL 300
